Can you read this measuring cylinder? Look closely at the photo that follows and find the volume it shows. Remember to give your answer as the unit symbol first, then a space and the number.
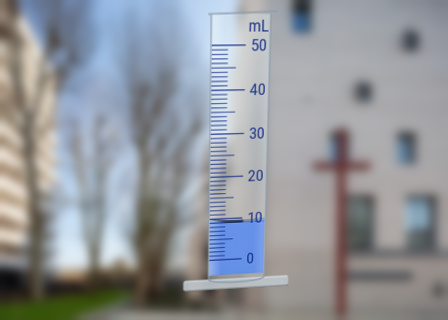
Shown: mL 9
